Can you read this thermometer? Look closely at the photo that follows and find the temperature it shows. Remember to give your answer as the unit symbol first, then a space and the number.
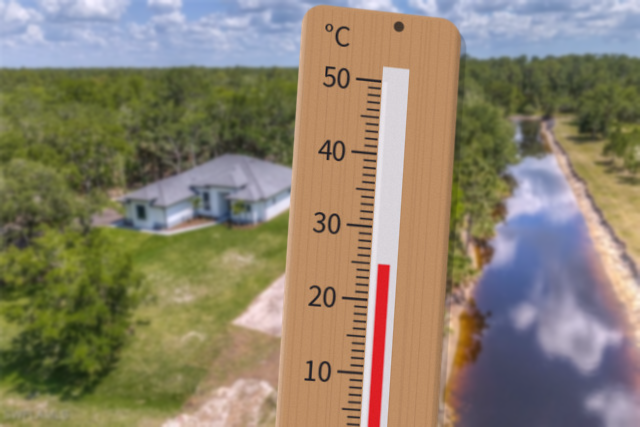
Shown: °C 25
